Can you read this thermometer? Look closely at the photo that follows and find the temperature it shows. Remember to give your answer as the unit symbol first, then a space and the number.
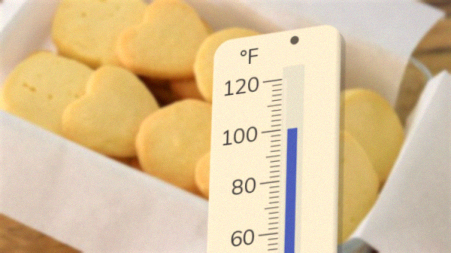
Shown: °F 100
